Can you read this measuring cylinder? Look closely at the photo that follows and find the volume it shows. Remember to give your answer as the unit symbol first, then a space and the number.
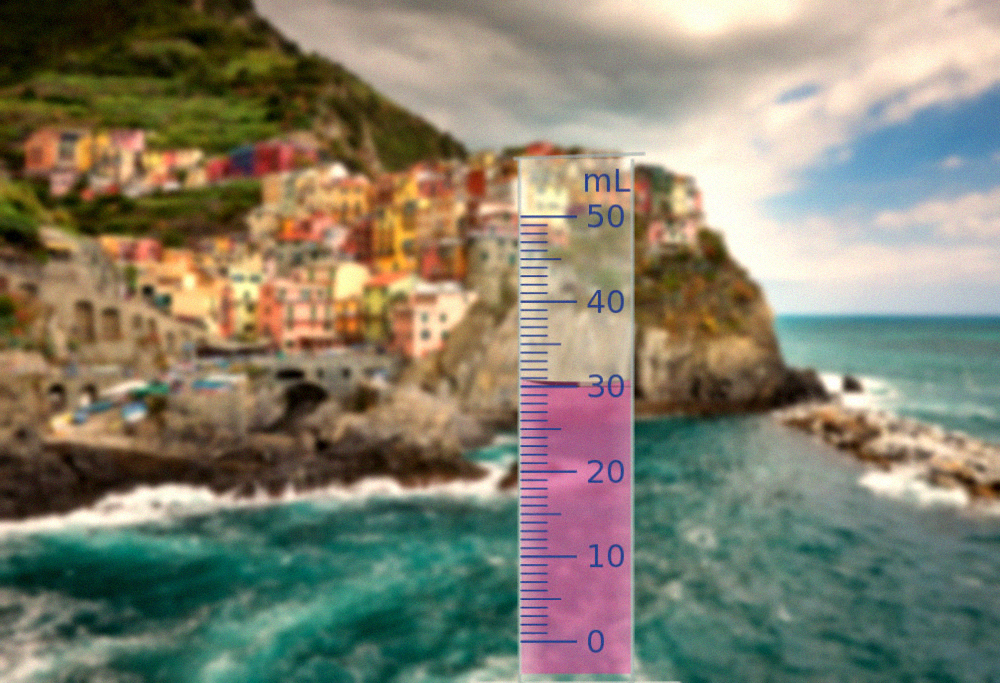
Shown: mL 30
